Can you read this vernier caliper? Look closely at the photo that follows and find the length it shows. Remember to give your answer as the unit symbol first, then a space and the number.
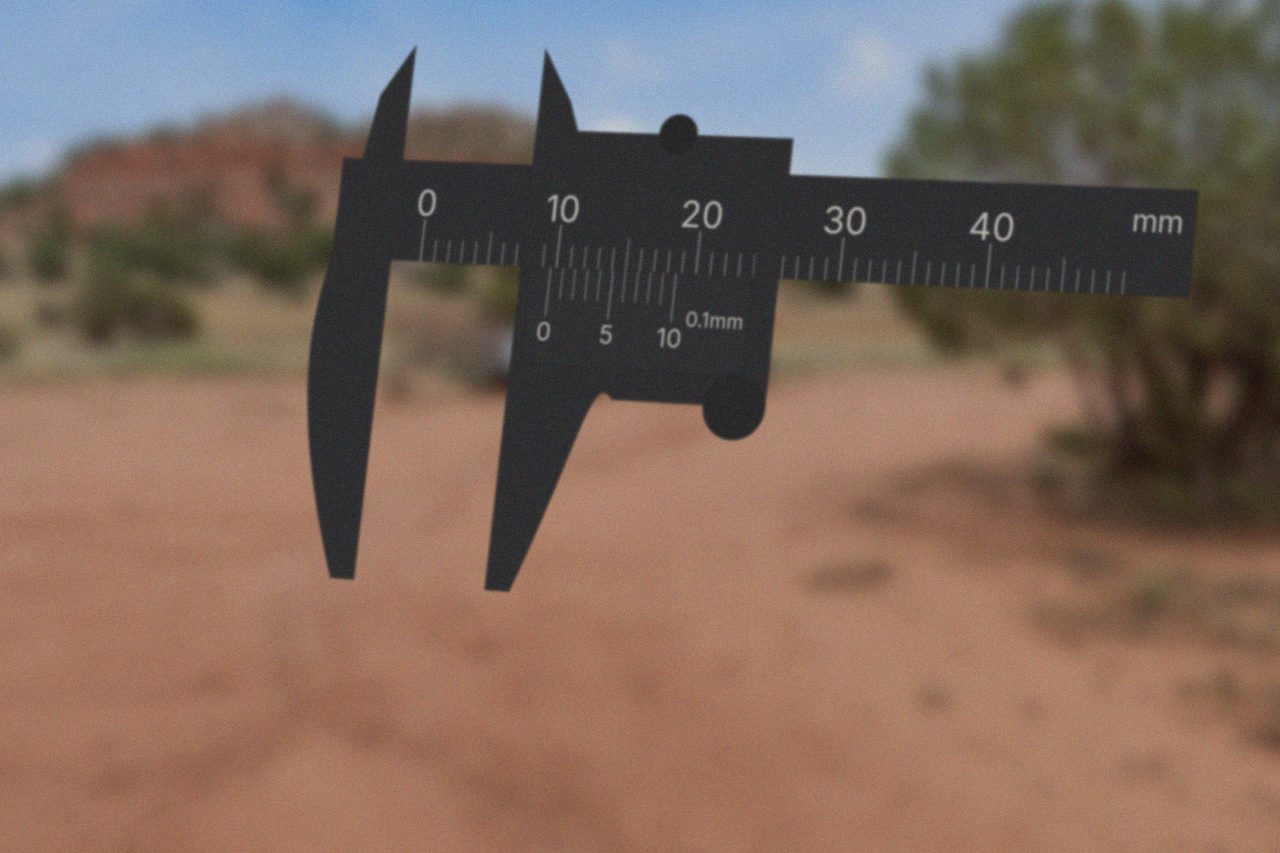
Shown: mm 9.6
